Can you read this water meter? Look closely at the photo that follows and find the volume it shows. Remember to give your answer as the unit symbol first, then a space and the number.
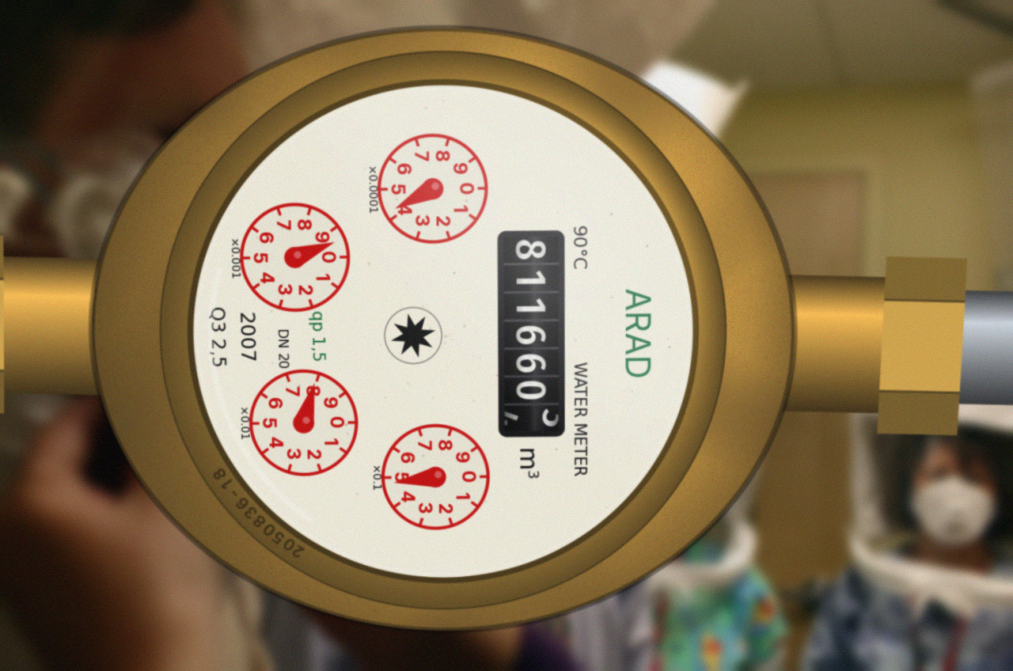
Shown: m³ 8116603.4794
